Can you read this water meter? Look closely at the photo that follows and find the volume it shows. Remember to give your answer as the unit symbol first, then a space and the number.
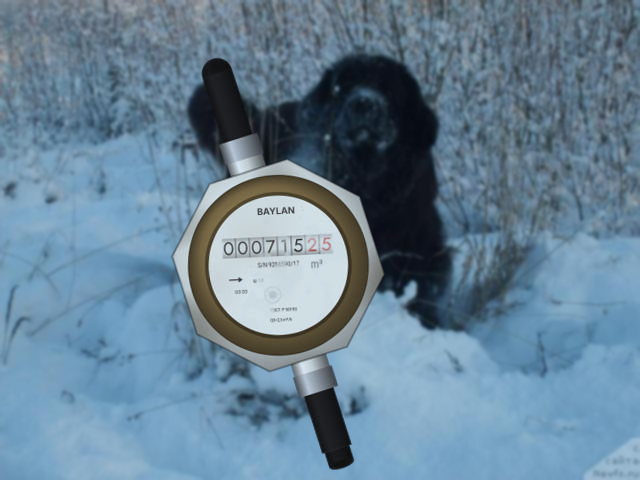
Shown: m³ 715.25
